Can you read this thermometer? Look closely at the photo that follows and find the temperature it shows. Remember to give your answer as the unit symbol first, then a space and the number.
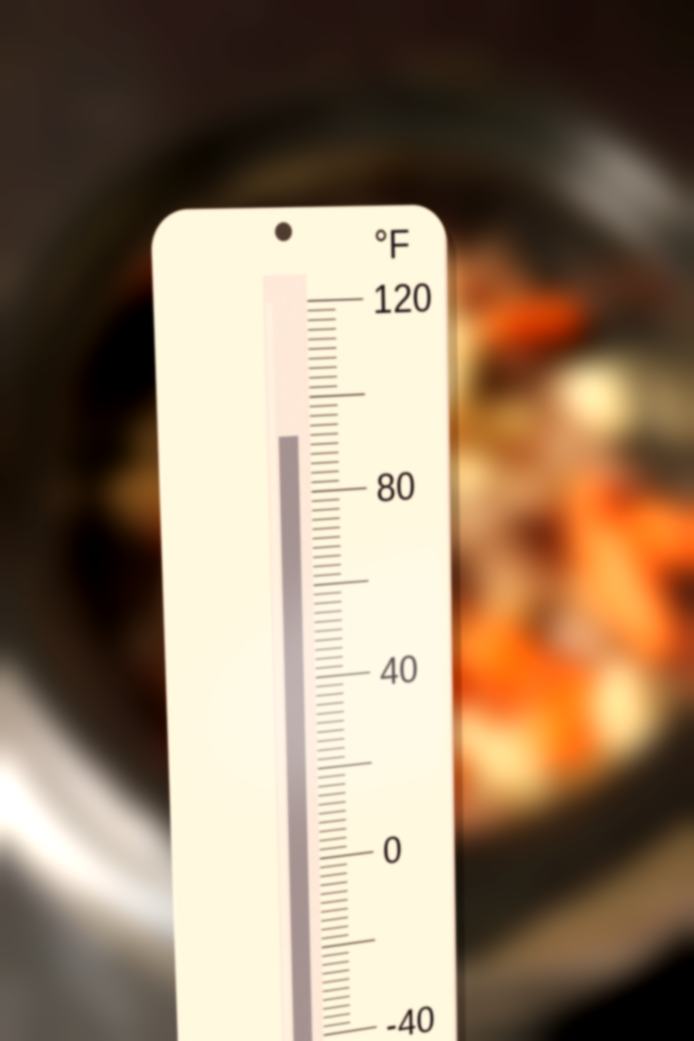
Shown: °F 92
